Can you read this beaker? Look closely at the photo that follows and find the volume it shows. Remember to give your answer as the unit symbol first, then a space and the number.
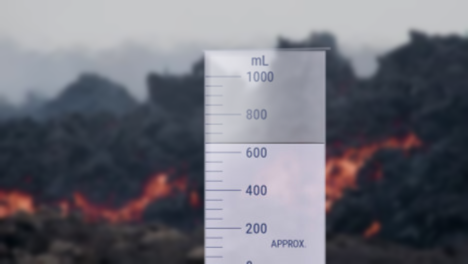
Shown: mL 650
